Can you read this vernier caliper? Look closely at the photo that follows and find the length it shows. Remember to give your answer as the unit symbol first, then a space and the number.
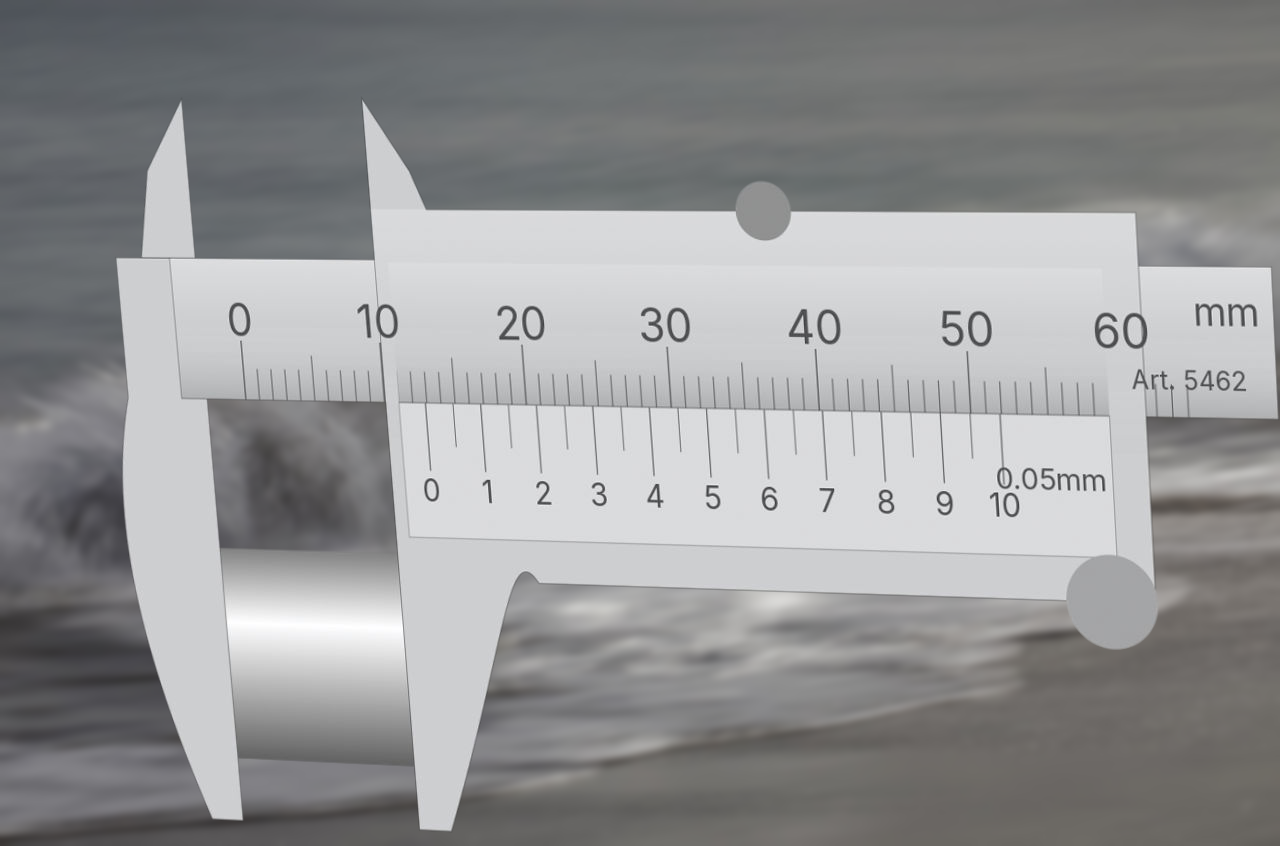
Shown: mm 12.9
